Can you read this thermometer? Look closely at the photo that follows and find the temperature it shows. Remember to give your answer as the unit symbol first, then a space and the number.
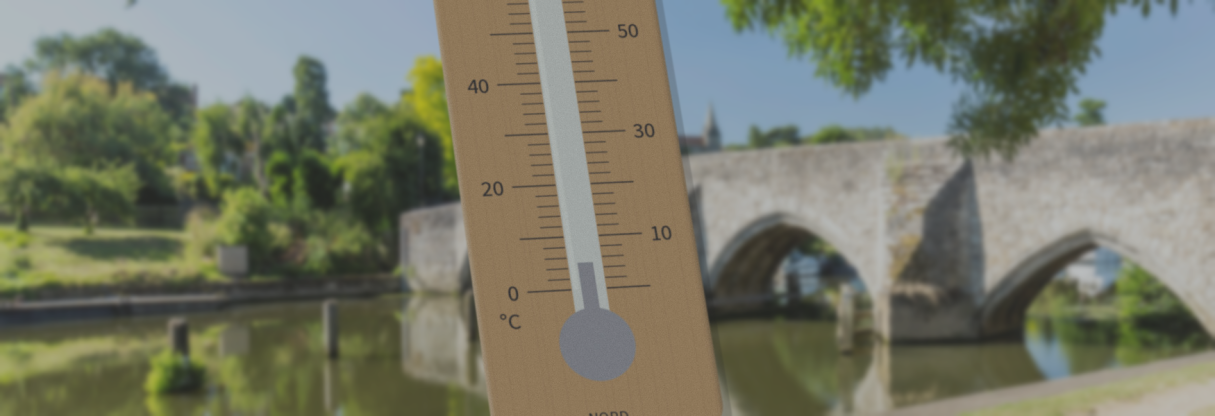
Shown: °C 5
